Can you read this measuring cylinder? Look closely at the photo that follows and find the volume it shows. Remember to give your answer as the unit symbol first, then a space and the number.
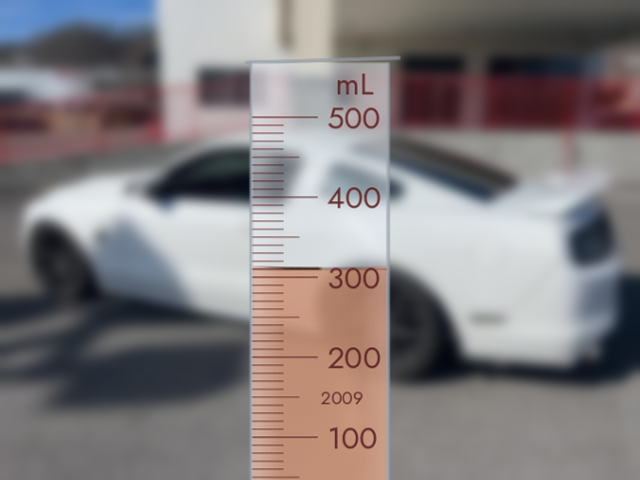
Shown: mL 310
